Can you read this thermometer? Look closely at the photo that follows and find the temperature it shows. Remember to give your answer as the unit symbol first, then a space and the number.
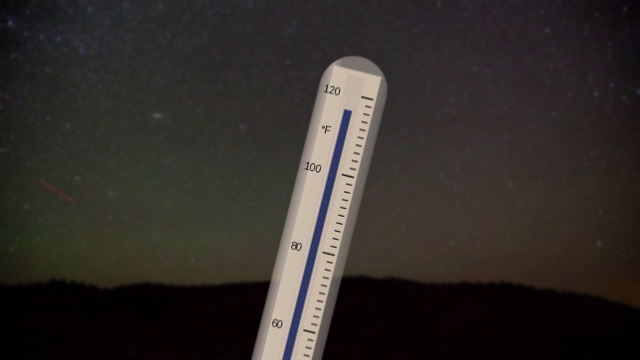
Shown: °F 116
